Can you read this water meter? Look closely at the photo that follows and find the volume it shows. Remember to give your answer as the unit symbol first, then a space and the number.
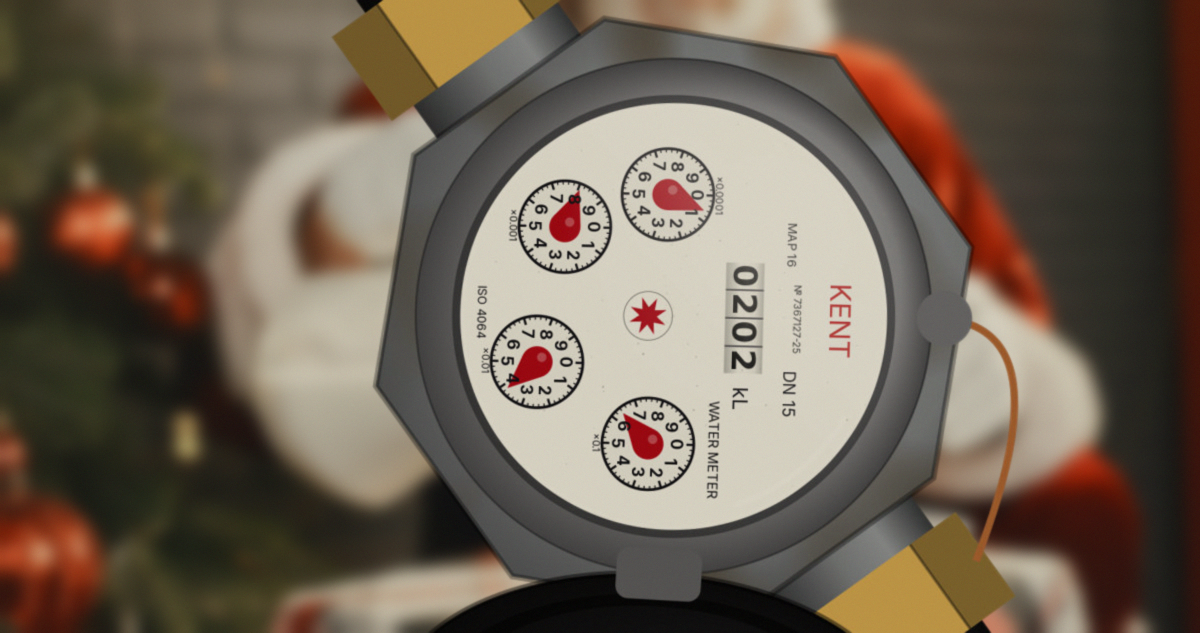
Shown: kL 202.6380
